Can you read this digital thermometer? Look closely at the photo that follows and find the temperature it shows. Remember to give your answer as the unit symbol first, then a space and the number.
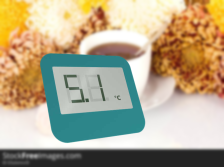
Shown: °C 5.1
